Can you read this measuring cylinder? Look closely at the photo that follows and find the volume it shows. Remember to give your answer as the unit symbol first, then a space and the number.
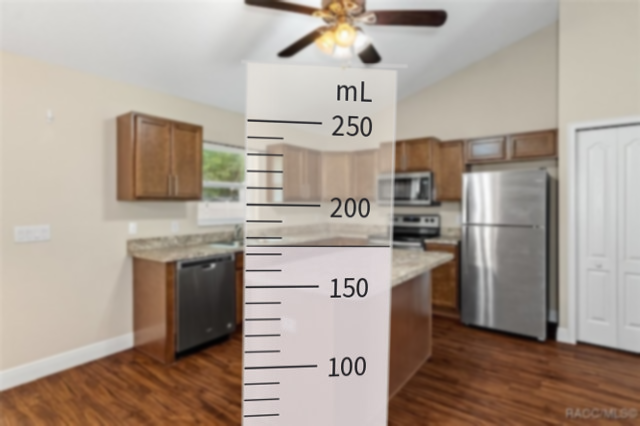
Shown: mL 175
